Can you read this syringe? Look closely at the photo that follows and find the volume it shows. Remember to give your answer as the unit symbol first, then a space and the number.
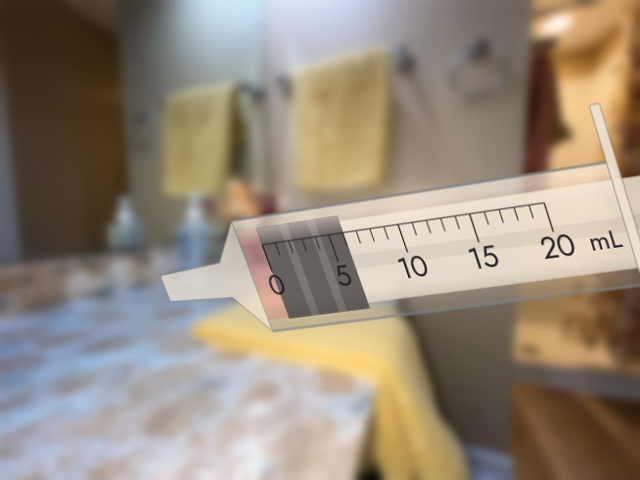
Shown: mL 0
